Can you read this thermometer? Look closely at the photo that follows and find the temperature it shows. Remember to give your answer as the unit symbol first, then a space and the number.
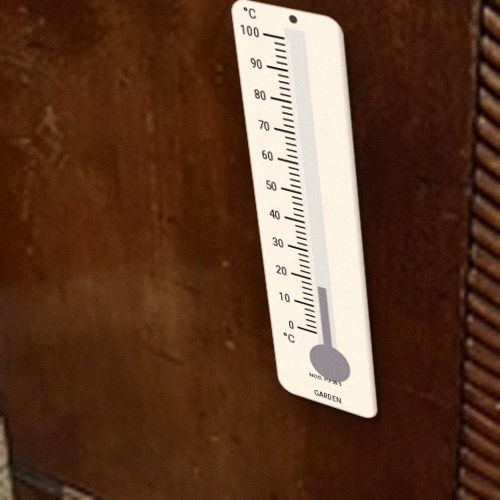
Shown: °C 18
